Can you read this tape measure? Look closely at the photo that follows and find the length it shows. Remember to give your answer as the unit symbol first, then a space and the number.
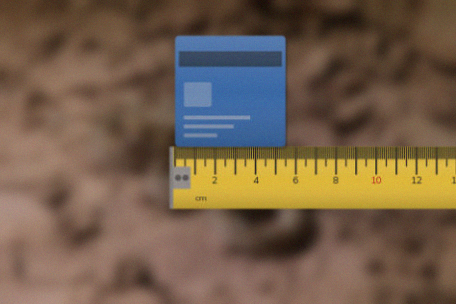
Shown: cm 5.5
